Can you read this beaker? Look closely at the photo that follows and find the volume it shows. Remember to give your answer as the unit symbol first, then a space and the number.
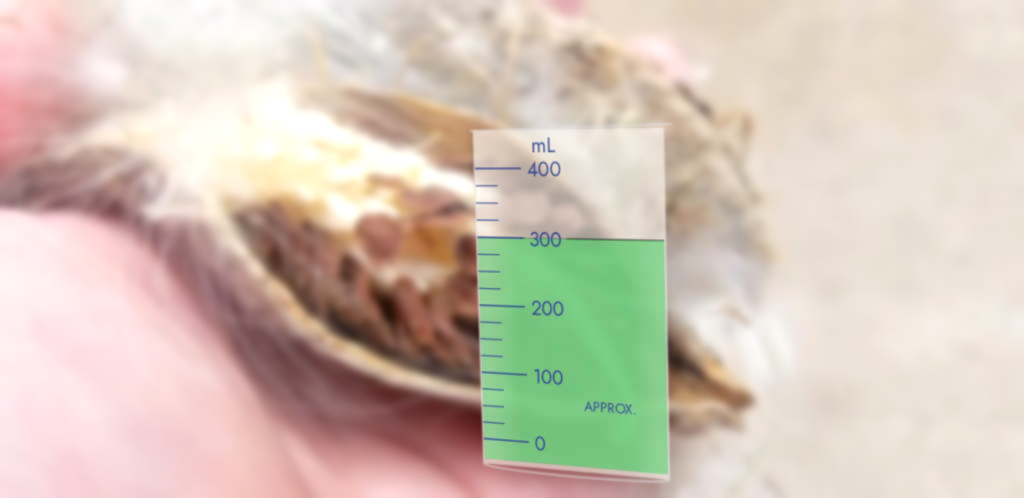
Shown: mL 300
